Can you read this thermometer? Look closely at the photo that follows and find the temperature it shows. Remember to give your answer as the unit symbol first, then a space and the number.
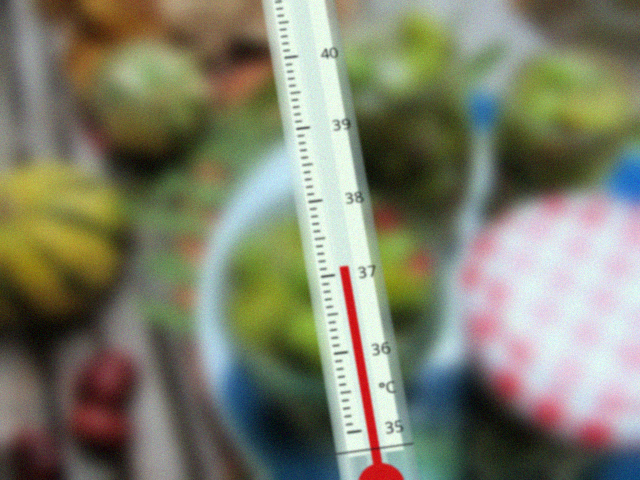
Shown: °C 37.1
